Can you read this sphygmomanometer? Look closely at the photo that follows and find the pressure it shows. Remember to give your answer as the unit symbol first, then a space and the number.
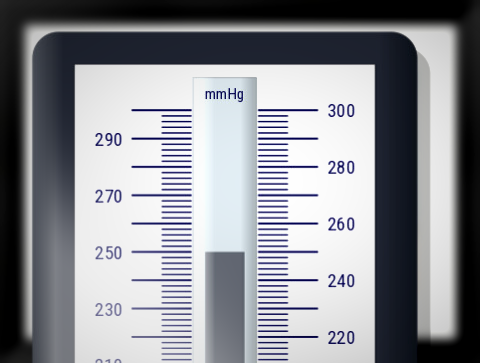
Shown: mmHg 250
